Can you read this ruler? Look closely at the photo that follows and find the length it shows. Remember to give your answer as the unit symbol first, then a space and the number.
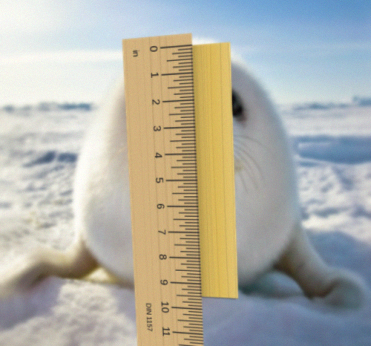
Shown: in 9.5
